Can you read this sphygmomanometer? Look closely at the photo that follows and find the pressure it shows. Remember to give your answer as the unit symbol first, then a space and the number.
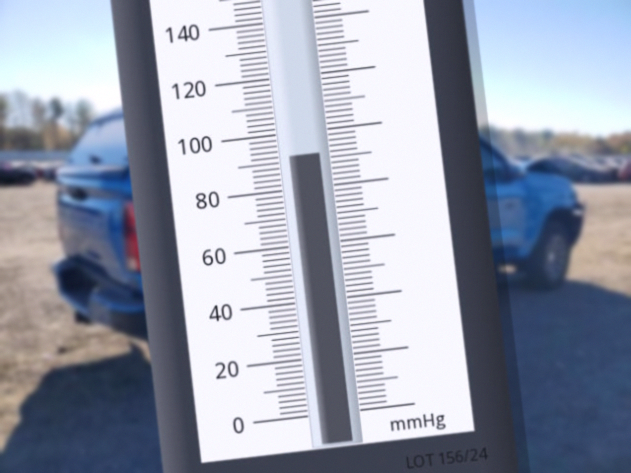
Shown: mmHg 92
